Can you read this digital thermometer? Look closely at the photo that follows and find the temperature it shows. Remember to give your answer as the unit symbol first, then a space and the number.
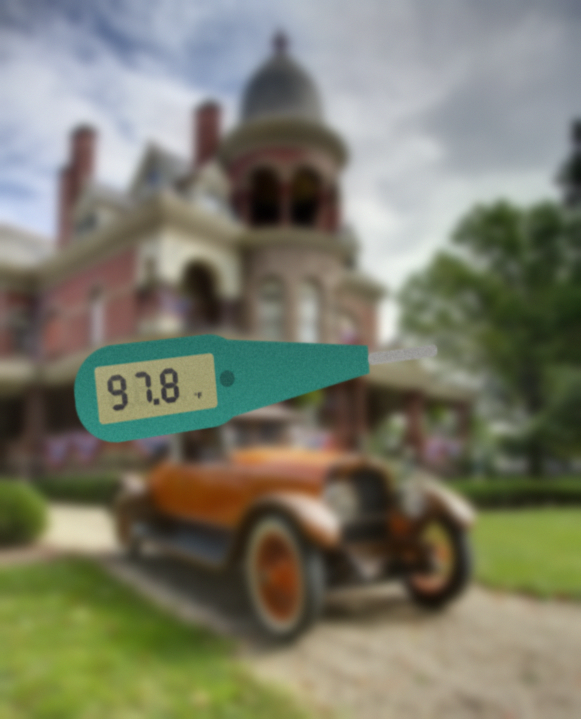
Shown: °F 97.8
